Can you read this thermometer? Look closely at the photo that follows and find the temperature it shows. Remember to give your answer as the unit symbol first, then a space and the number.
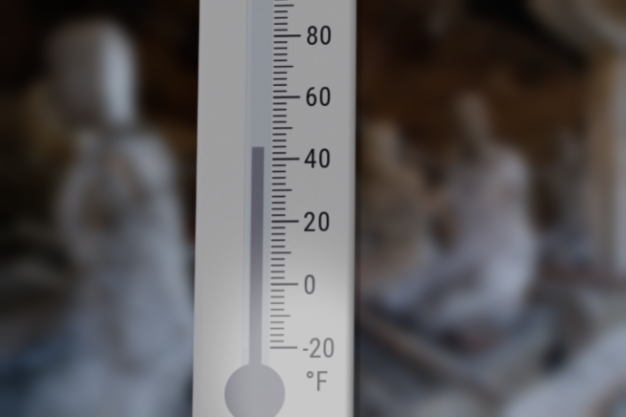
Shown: °F 44
